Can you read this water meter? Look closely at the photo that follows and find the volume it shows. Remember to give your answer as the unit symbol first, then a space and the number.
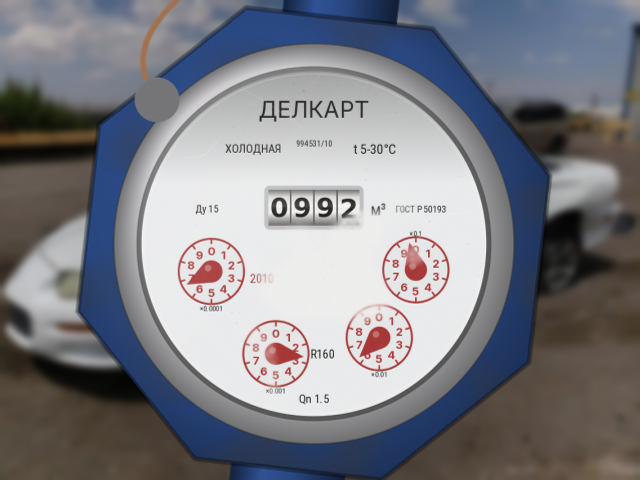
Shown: m³ 991.9626
